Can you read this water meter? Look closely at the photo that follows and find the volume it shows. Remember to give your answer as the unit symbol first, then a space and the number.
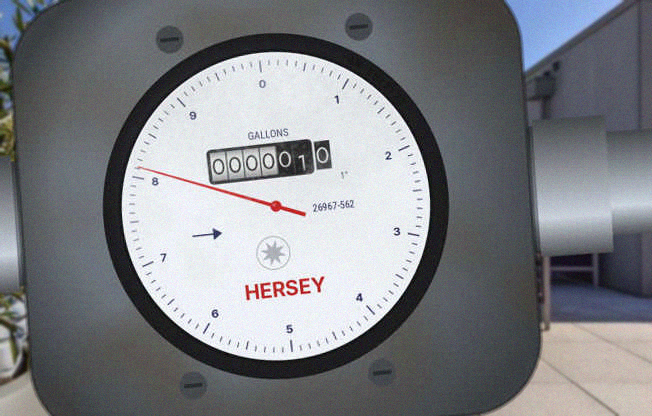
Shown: gal 8.1
